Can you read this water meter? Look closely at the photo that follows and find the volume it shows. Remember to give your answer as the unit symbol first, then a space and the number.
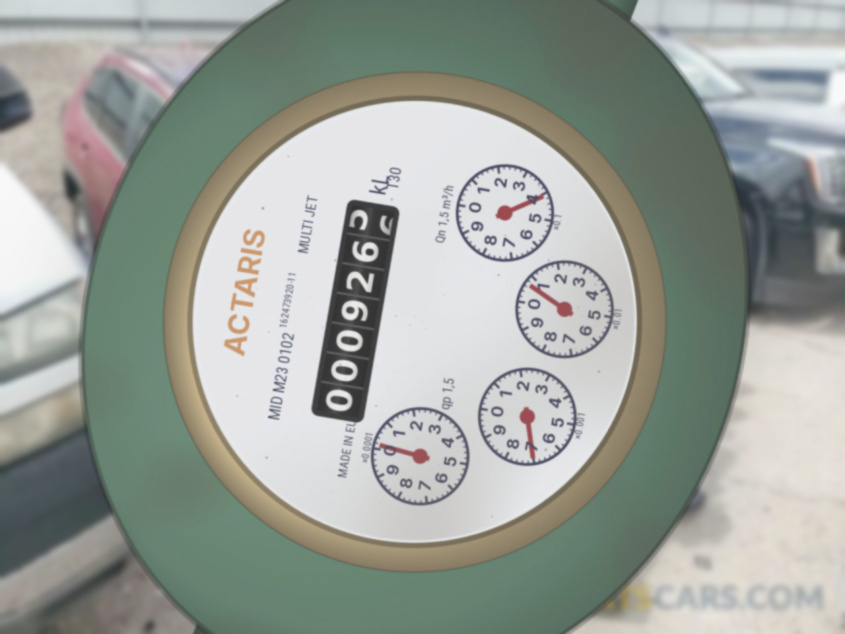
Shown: kL 9265.4070
